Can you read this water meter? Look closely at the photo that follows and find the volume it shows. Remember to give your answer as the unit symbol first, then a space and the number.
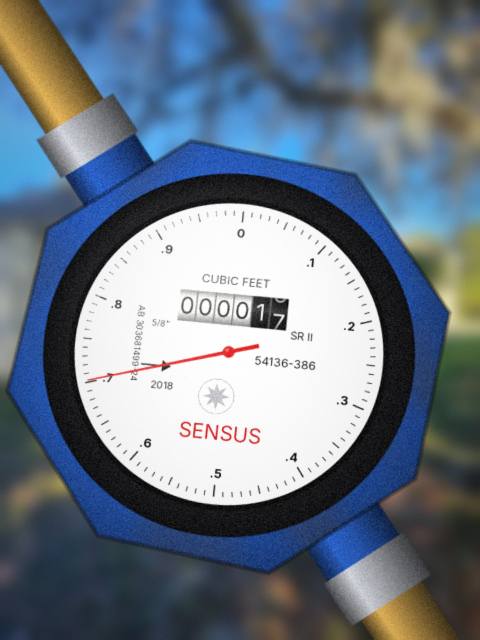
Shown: ft³ 16.70
